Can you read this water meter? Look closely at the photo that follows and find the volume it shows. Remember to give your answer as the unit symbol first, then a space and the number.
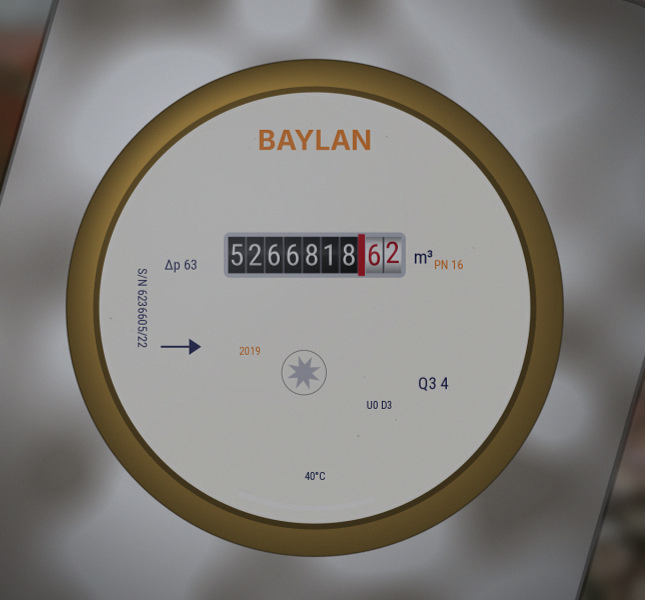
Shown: m³ 5266818.62
